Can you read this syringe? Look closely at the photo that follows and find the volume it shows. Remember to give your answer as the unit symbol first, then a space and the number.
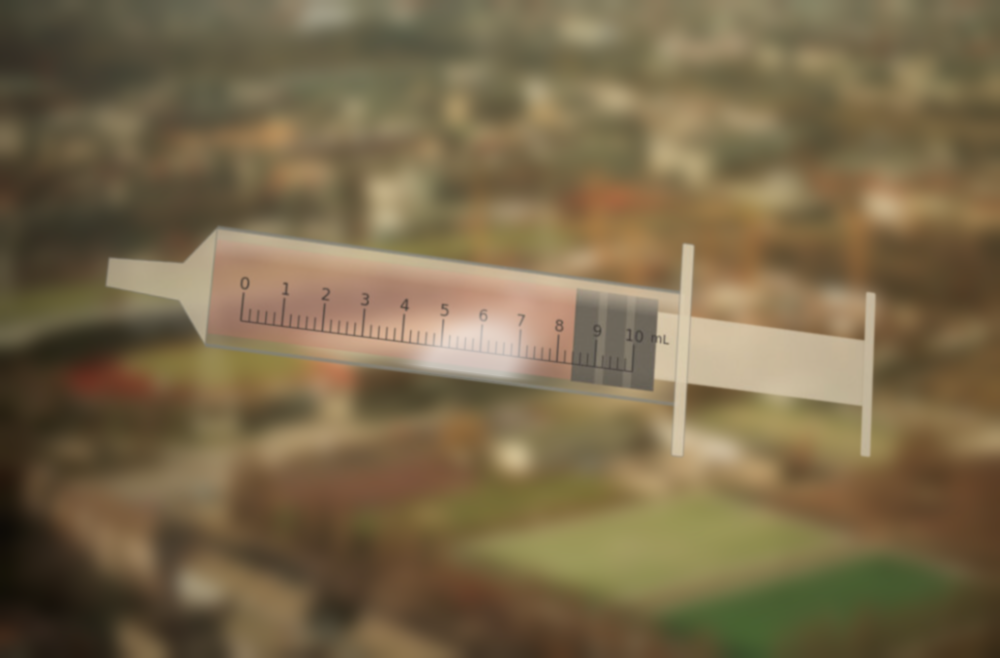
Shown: mL 8.4
